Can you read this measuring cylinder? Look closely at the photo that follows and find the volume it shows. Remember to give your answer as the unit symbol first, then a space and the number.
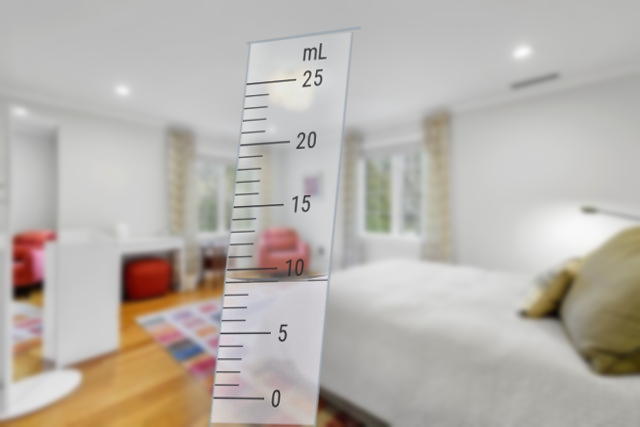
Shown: mL 9
